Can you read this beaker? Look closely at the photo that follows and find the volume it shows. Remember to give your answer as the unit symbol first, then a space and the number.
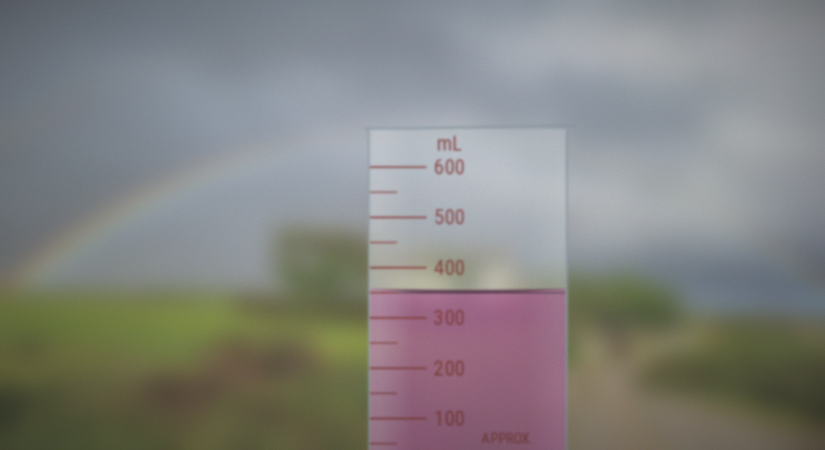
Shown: mL 350
